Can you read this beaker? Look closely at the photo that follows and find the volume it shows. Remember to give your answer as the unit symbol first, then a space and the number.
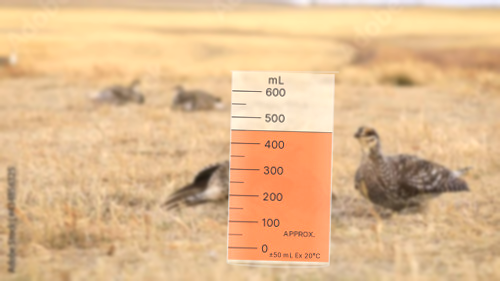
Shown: mL 450
